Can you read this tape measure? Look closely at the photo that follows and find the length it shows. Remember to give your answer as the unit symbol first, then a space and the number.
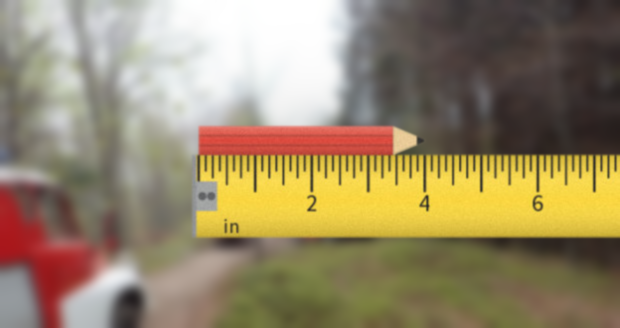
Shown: in 4
